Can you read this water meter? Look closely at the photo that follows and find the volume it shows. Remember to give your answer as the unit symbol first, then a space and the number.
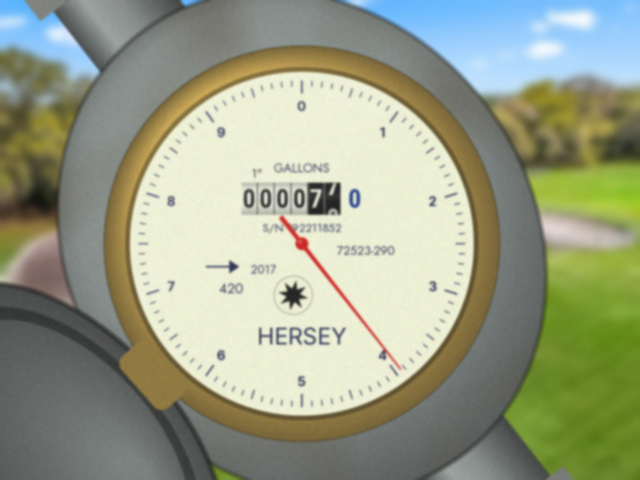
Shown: gal 773.9
